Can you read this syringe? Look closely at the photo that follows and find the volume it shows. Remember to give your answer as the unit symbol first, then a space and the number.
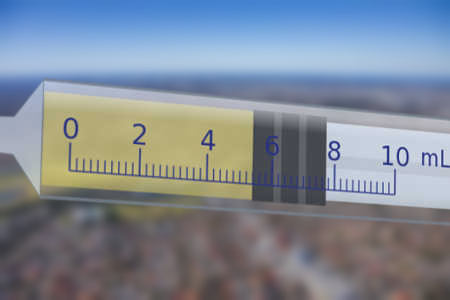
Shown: mL 5.4
